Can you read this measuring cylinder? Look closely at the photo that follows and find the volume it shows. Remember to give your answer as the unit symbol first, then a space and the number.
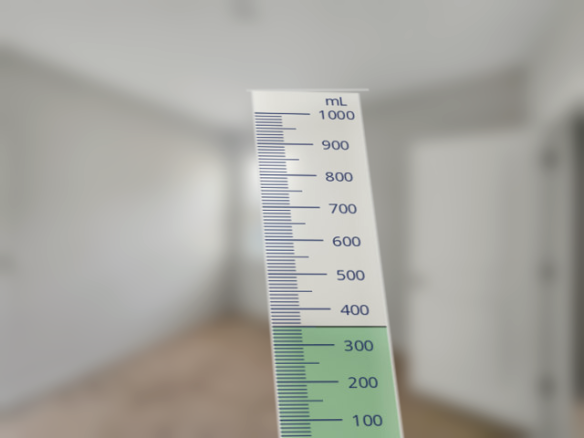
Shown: mL 350
